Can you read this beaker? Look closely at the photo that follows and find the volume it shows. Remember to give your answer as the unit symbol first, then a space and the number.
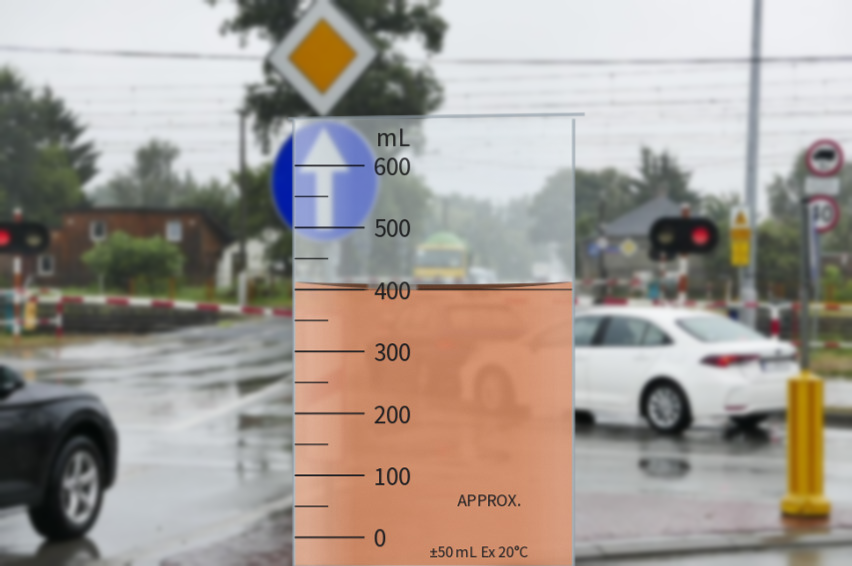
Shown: mL 400
